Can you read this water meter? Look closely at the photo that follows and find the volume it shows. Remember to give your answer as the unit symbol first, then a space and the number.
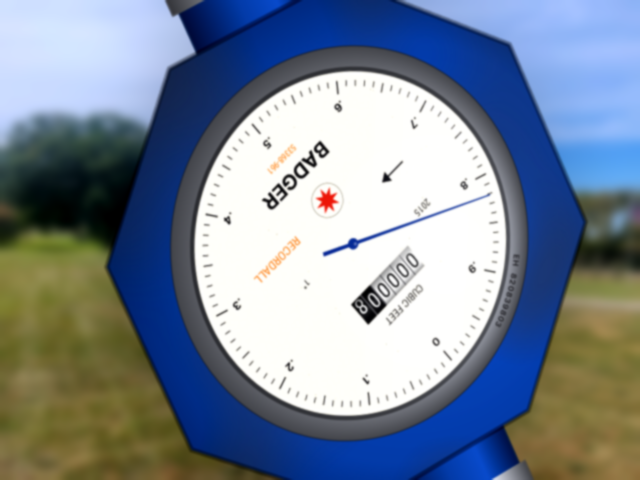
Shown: ft³ 7.82
